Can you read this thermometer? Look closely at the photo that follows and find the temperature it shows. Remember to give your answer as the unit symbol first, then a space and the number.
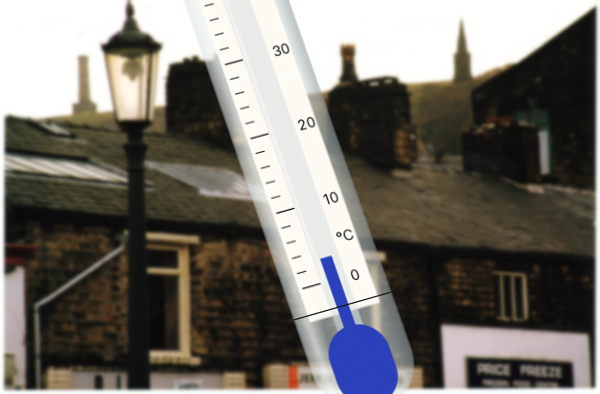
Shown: °C 3
